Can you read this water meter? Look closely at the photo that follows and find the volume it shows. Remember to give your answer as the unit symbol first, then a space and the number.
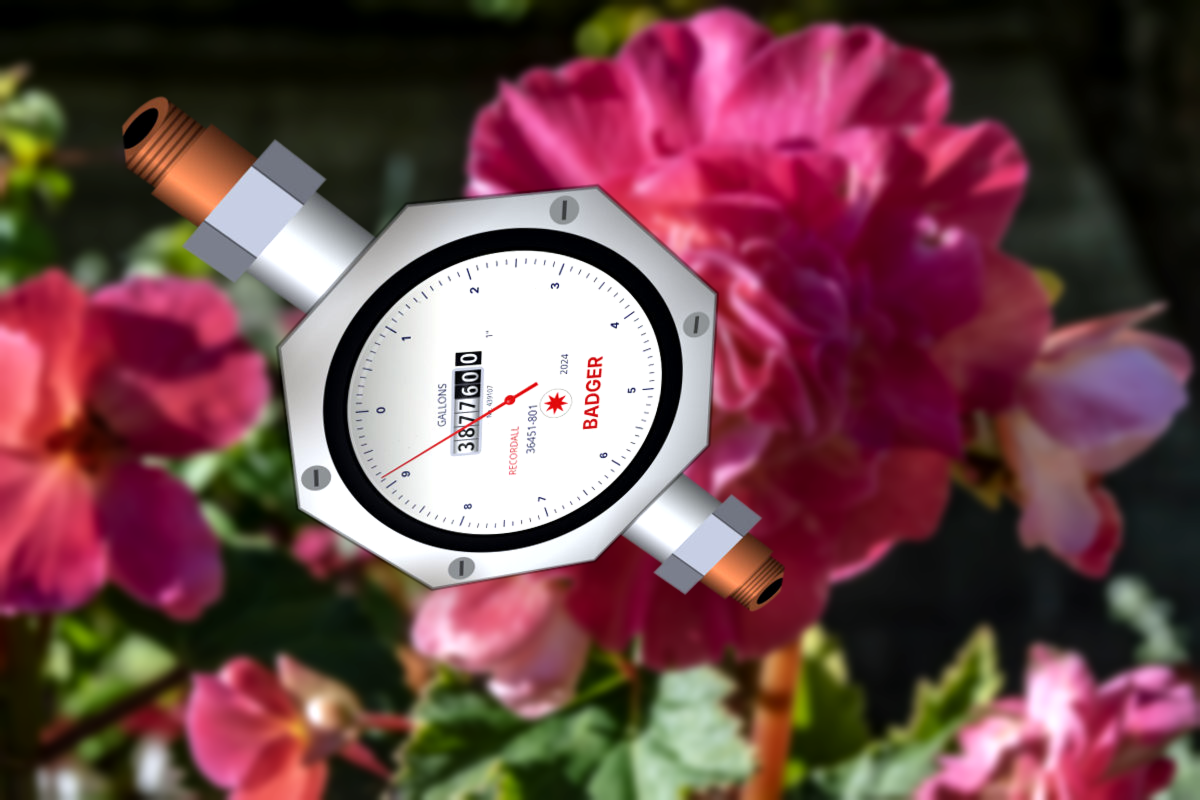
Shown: gal 3877599.1
